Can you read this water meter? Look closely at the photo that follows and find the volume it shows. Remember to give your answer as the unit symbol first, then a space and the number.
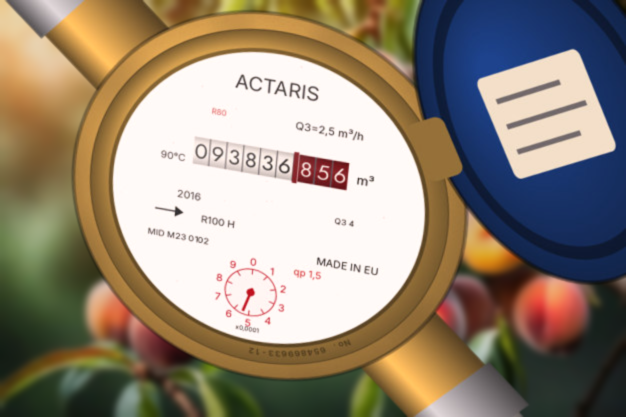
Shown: m³ 93836.8565
